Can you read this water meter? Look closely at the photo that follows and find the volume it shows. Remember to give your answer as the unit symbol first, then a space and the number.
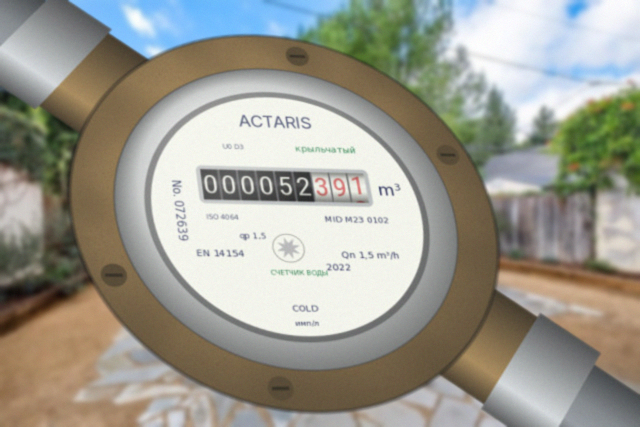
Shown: m³ 52.391
